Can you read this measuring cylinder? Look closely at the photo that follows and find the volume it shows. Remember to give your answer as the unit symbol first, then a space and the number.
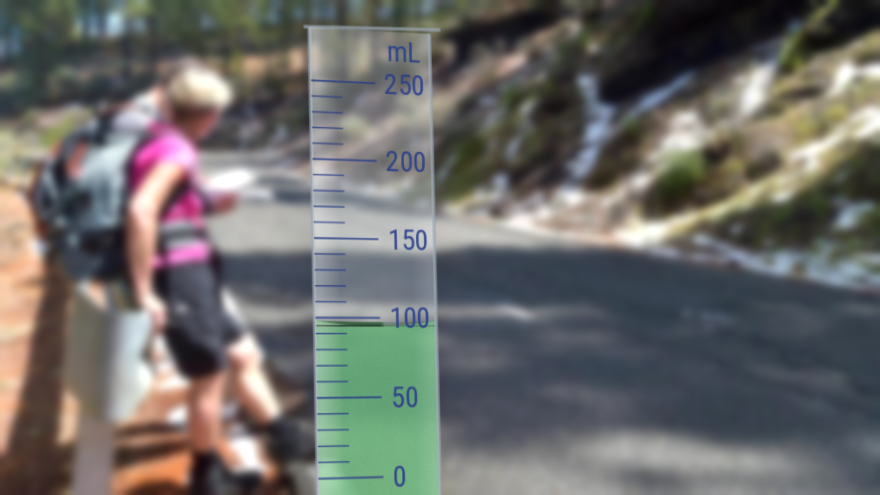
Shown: mL 95
